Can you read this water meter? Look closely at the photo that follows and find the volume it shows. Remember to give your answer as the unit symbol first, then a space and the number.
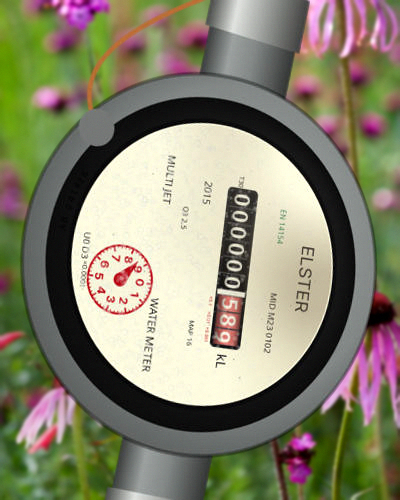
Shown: kL 0.5888
